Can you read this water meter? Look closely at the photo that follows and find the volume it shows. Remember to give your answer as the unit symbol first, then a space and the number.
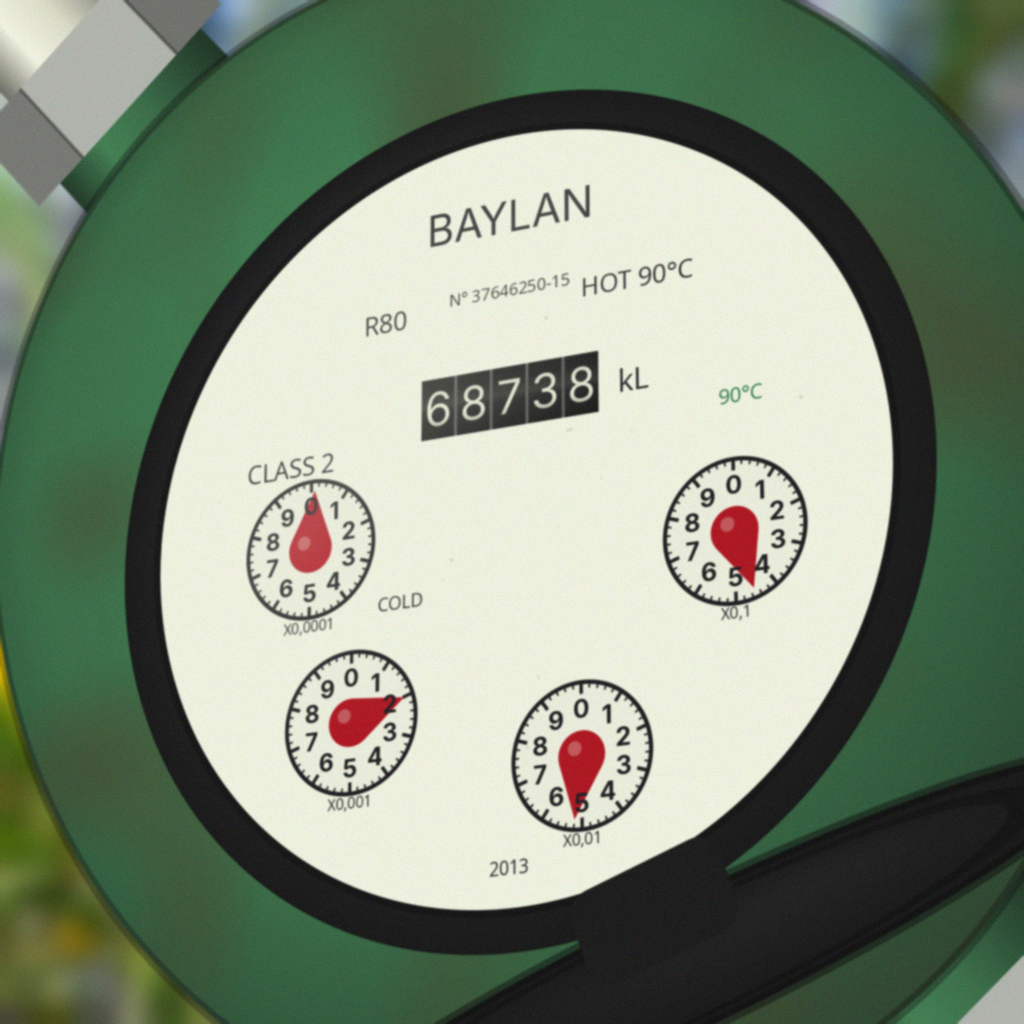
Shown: kL 68738.4520
